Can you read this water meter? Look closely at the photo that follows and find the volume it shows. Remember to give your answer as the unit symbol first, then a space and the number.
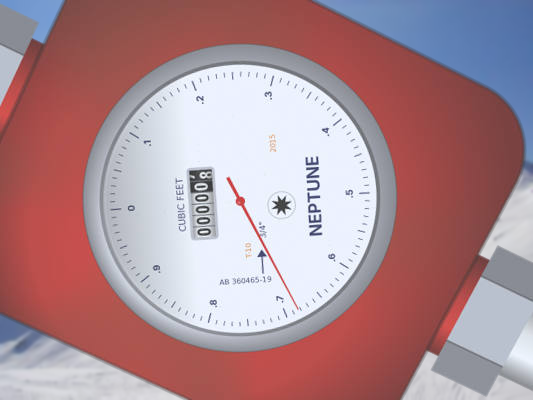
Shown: ft³ 7.68
